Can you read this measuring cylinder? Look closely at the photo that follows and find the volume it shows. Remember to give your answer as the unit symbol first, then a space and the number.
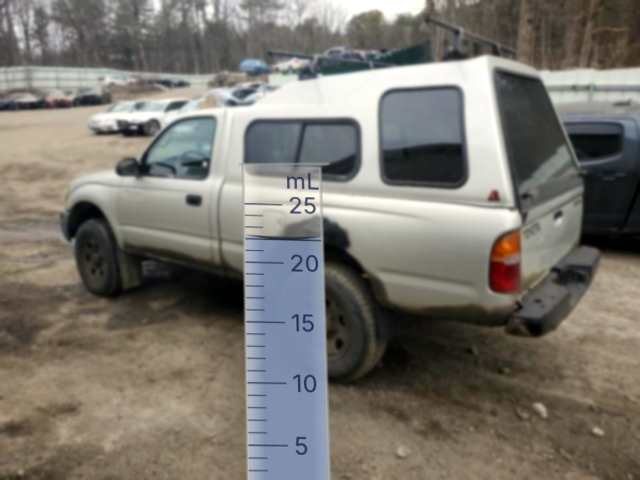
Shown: mL 22
